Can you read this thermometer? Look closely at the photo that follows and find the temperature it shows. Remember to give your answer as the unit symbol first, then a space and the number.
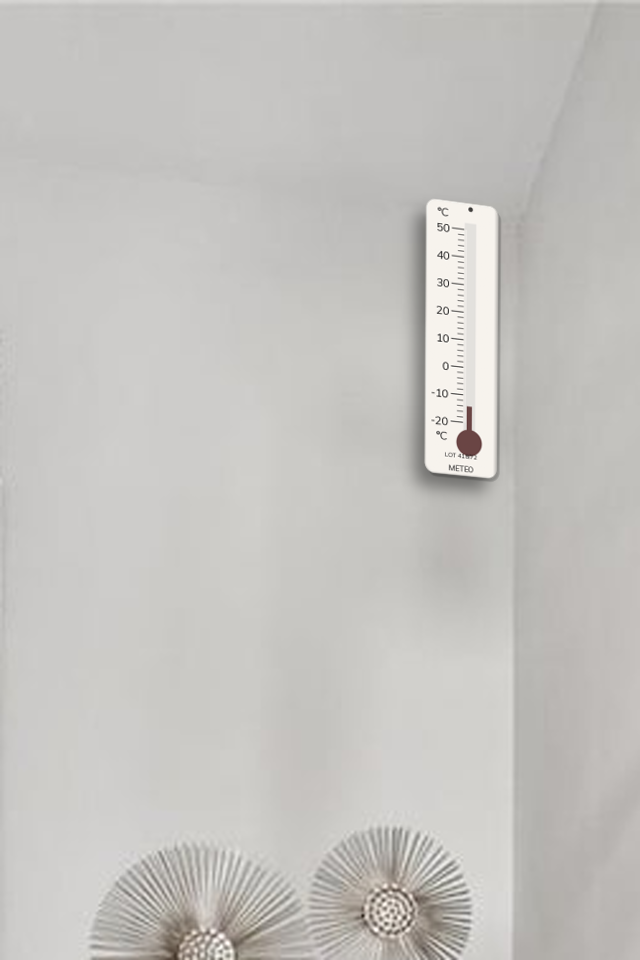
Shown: °C -14
